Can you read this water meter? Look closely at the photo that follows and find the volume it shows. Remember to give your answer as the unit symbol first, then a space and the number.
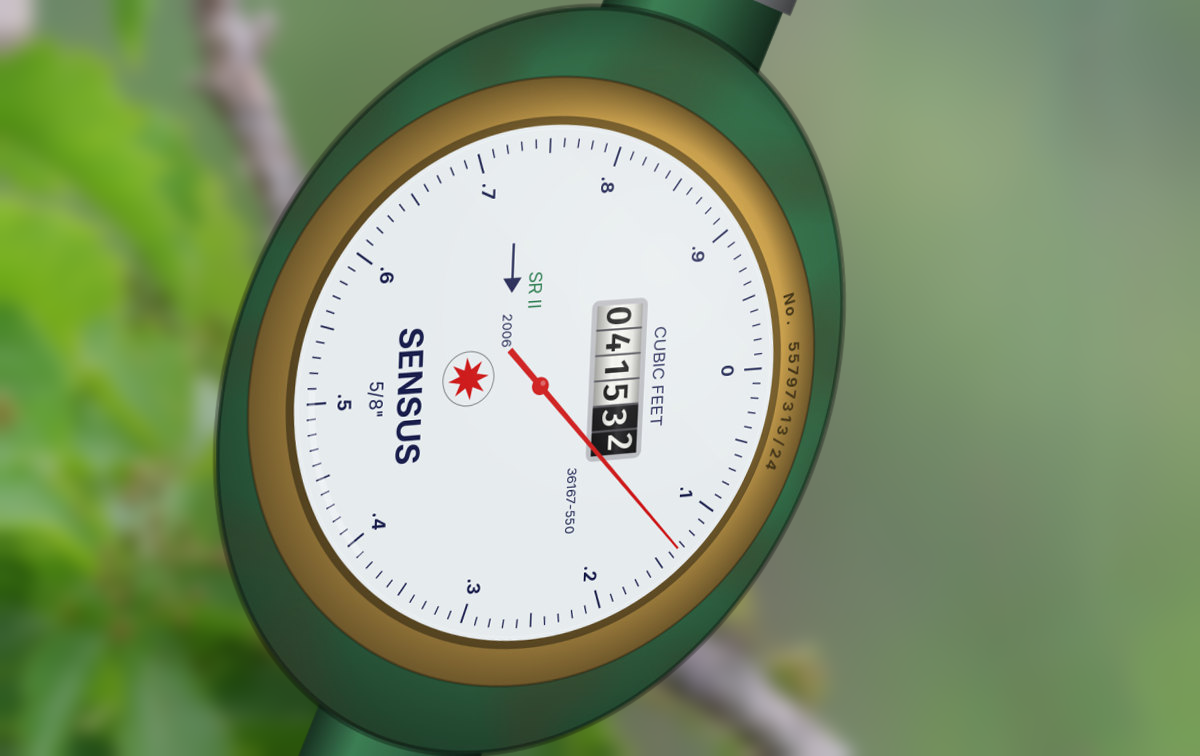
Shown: ft³ 41532.13
